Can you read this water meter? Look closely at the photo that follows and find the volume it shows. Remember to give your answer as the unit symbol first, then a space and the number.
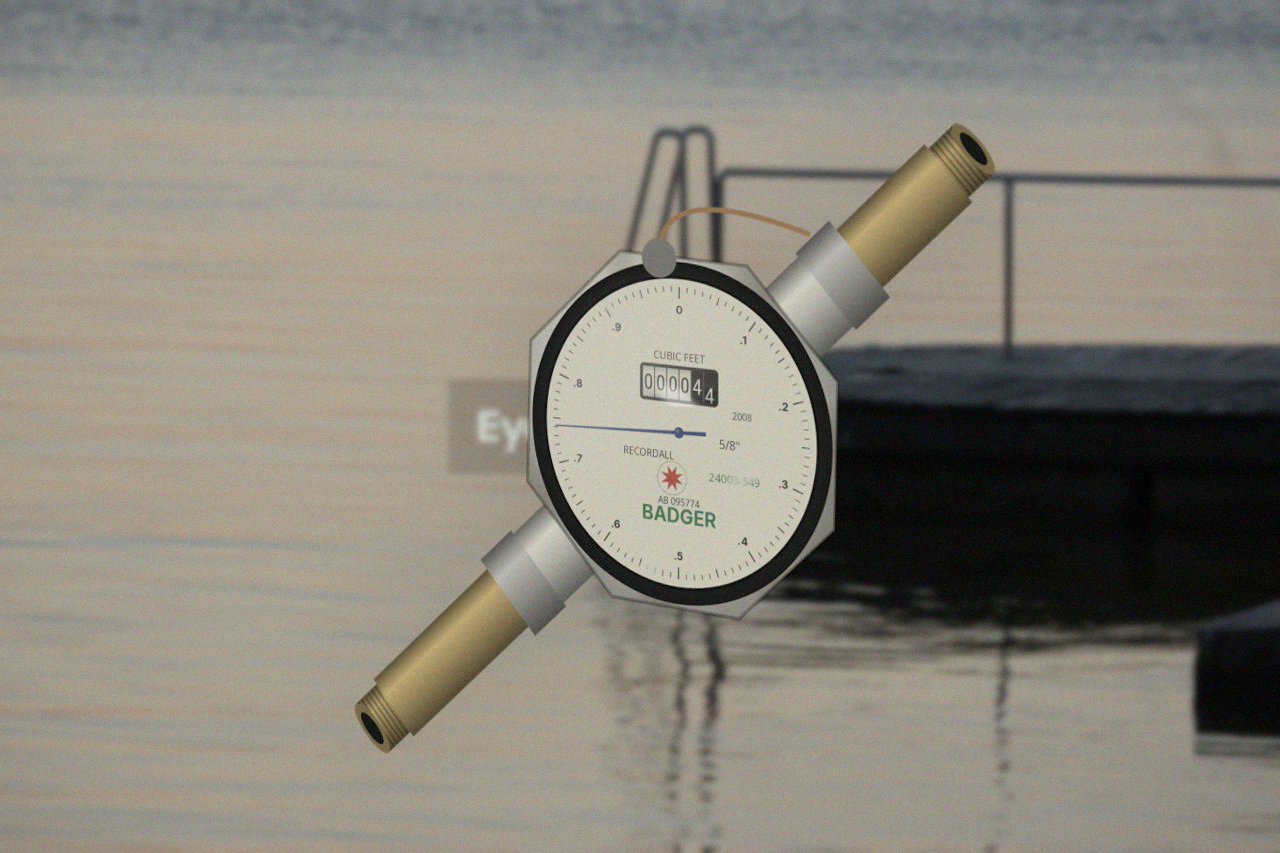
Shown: ft³ 43.74
